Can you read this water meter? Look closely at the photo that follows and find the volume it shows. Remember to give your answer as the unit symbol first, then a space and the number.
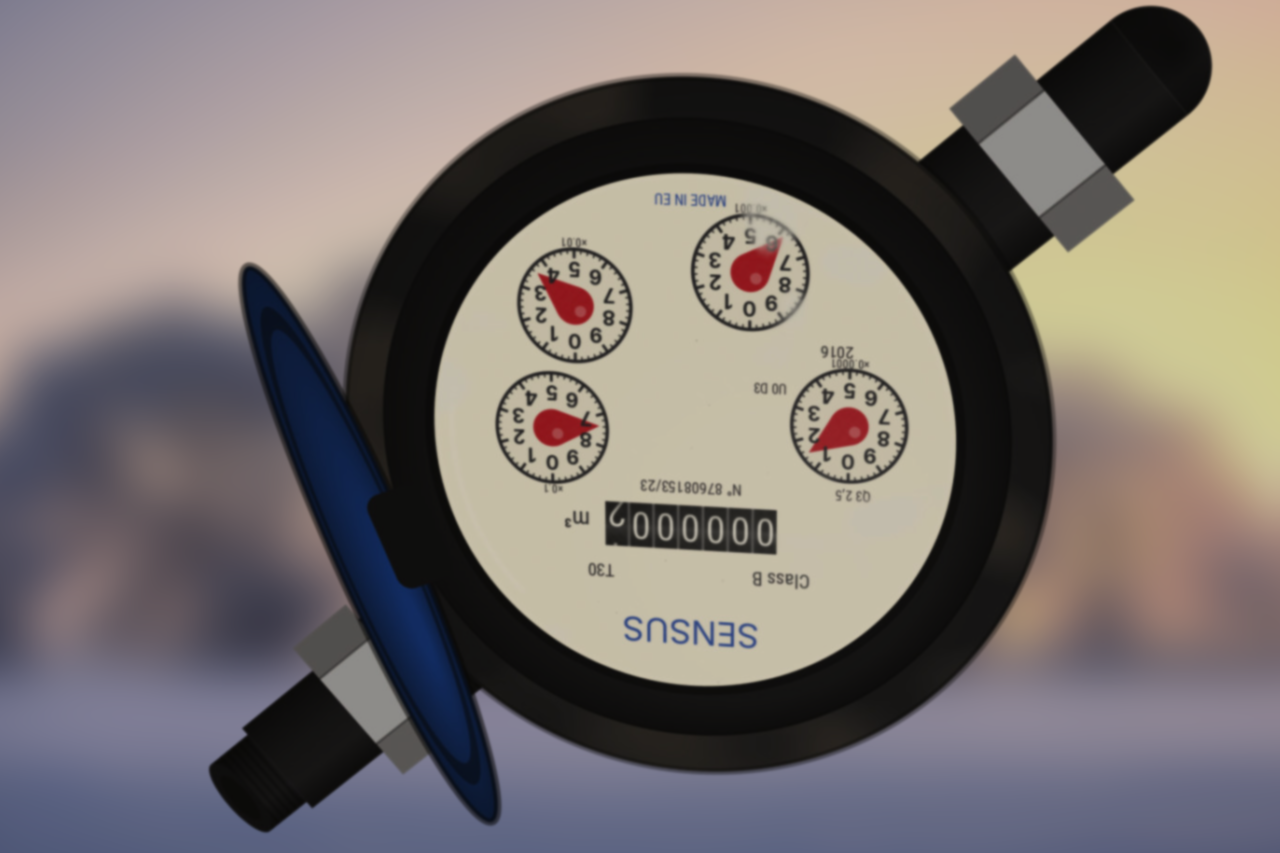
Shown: m³ 1.7361
